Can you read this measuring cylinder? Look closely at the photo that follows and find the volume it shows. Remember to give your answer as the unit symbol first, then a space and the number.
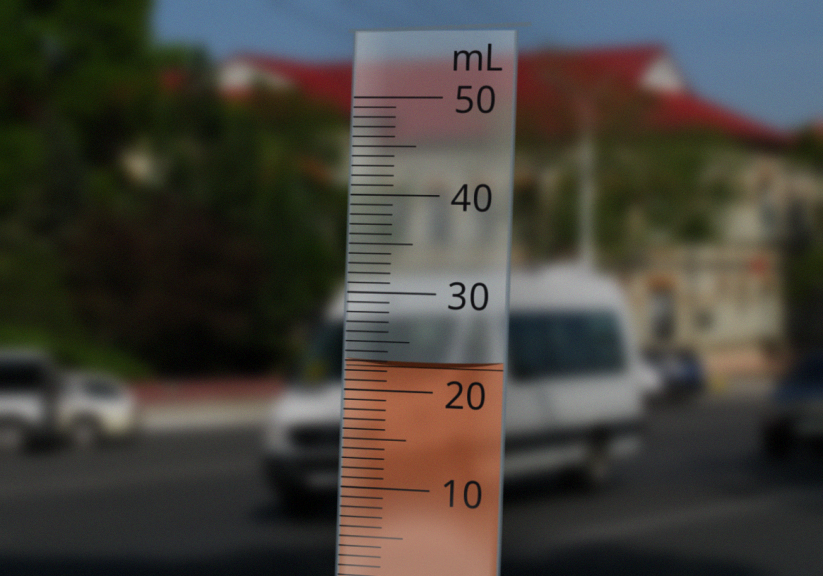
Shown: mL 22.5
